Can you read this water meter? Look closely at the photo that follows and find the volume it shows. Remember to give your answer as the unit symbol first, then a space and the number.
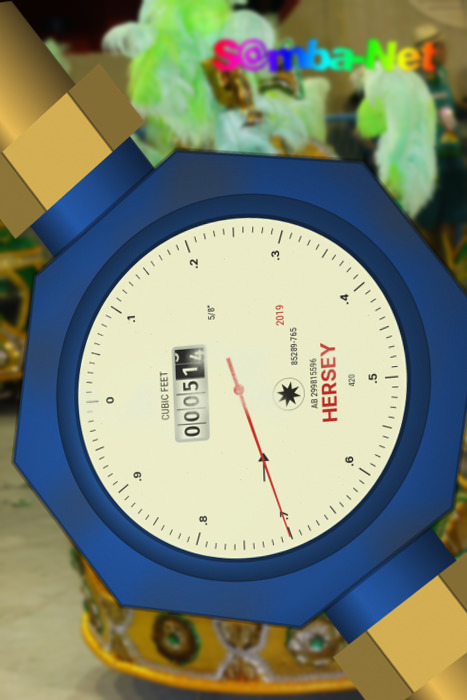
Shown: ft³ 513.70
